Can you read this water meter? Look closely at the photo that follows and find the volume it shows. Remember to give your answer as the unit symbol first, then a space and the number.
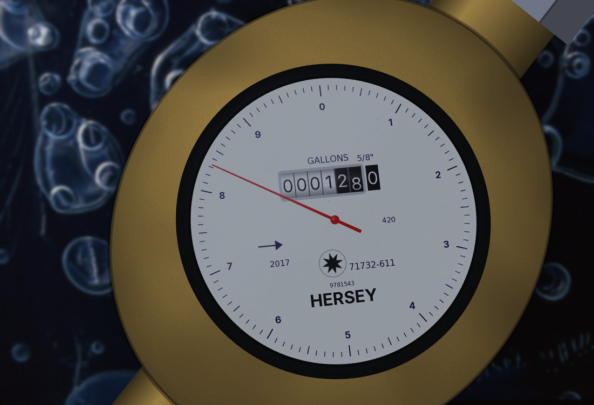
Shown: gal 1278.3
